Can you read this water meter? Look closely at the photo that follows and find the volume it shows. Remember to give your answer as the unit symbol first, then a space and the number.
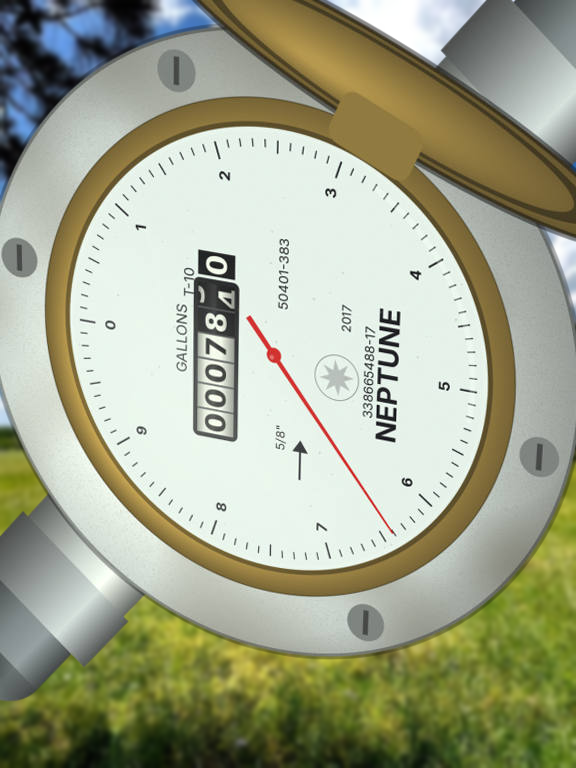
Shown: gal 7836.4
